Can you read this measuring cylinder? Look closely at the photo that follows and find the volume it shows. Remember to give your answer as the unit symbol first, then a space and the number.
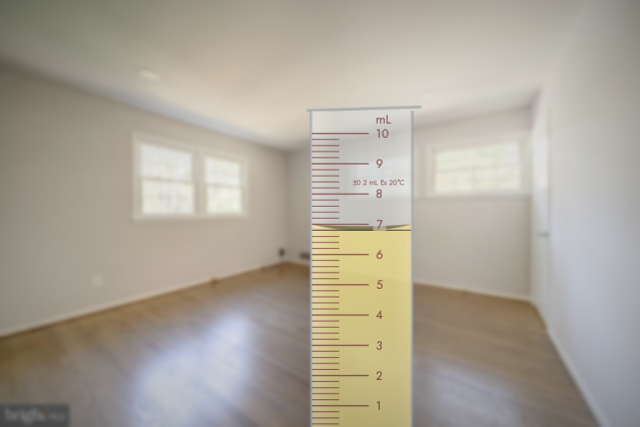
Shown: mL 6.8
